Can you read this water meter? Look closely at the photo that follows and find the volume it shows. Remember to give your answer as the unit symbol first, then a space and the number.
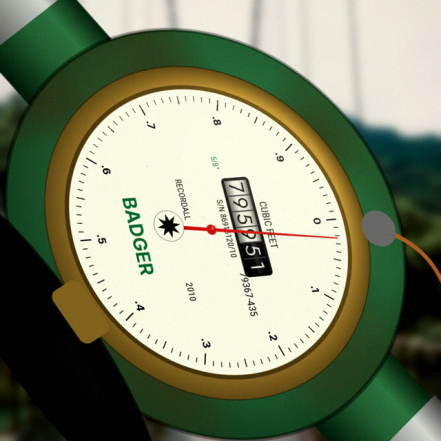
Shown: ft³ 795951.02
